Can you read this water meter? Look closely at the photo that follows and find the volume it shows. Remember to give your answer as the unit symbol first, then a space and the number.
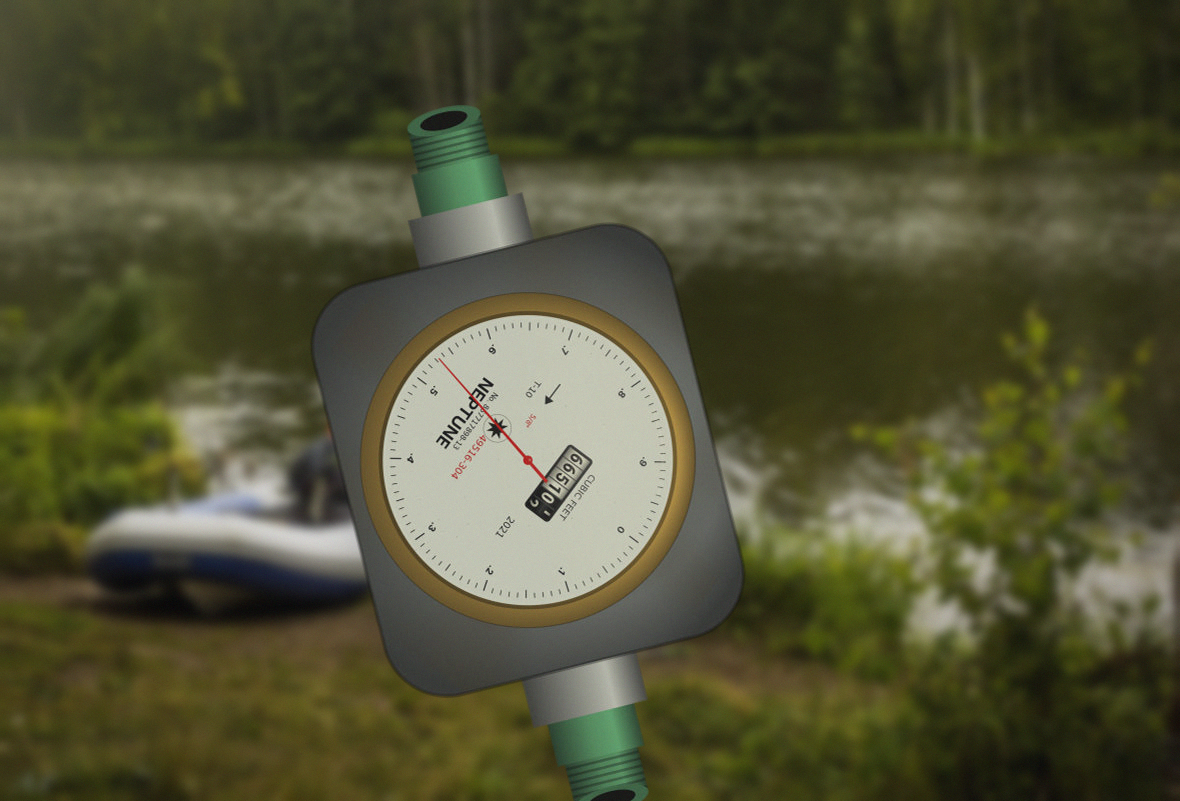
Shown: ft³ 665101.53
